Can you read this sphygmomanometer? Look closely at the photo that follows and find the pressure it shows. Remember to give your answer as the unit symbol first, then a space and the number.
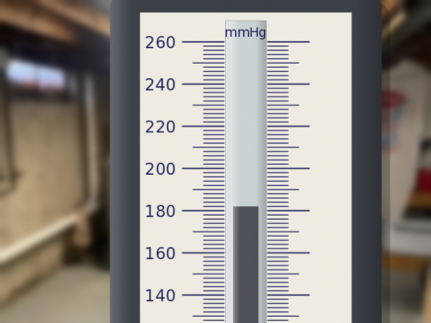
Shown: mmHg 182
